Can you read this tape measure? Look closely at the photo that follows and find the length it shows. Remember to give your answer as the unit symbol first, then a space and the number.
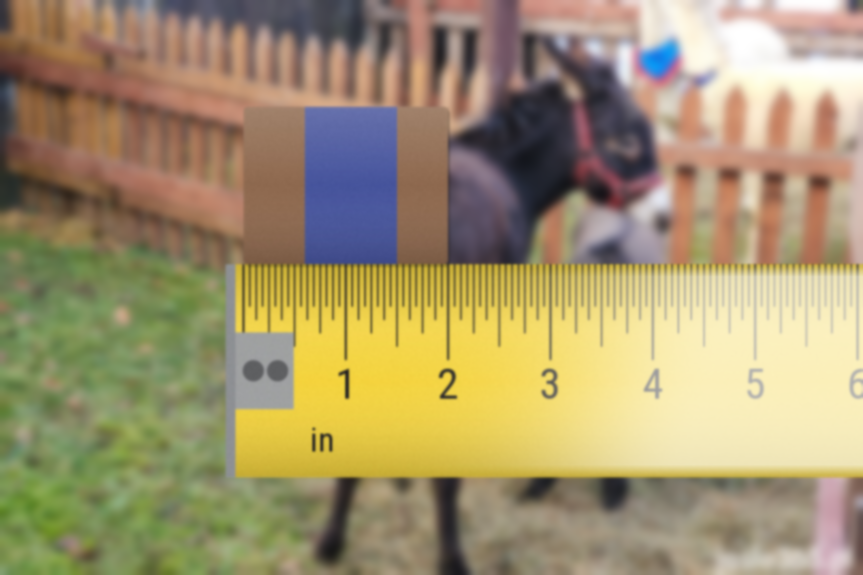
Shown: in 2
